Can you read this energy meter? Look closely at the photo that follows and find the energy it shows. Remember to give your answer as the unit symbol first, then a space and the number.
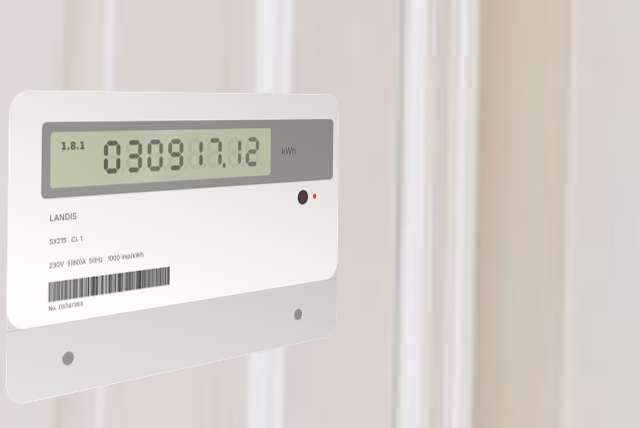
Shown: kWh 30917.12
